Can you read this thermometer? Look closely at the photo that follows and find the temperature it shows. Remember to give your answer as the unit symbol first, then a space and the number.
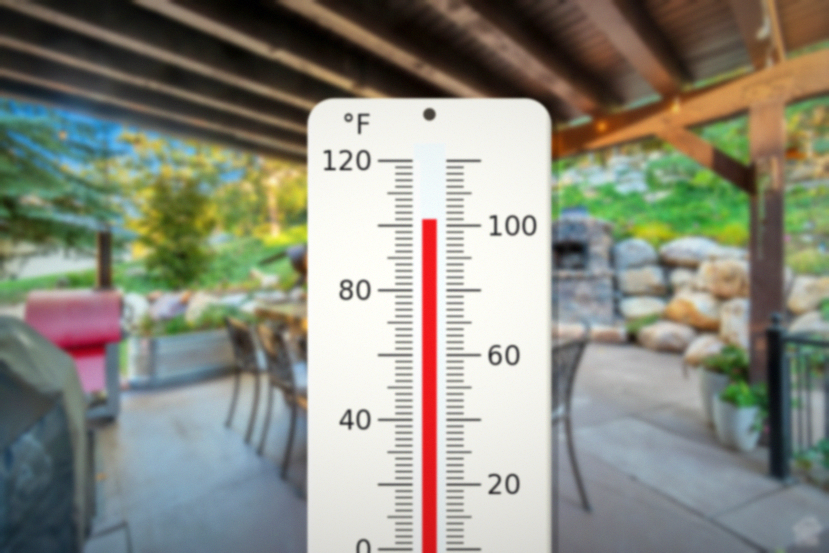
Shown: °F 102
